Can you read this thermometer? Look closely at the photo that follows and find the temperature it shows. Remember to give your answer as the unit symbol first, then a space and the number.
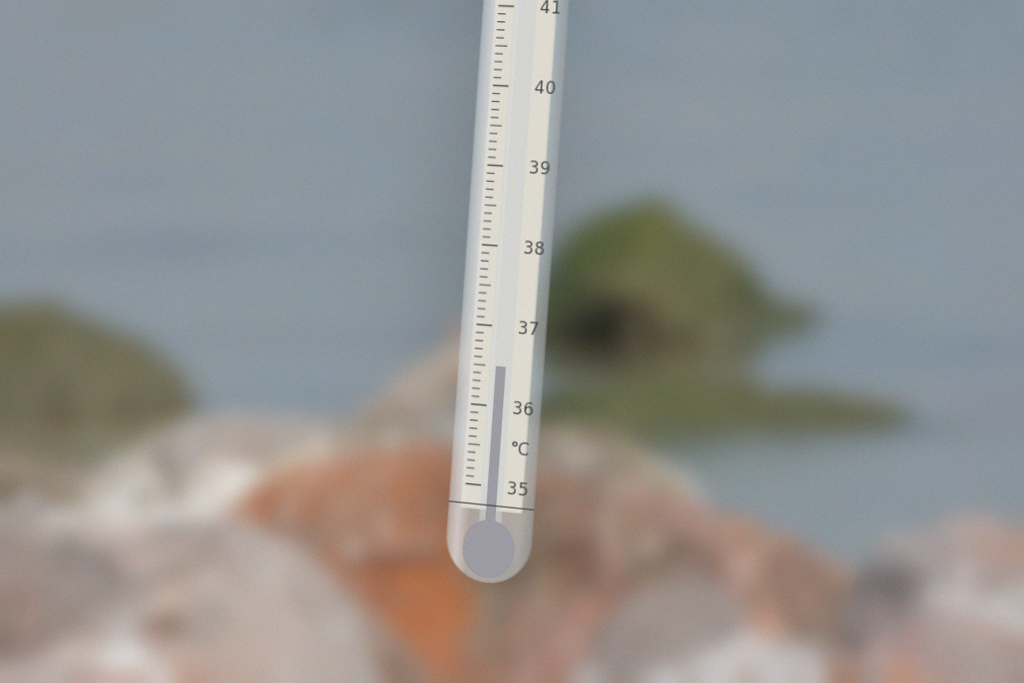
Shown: °C 36.5
